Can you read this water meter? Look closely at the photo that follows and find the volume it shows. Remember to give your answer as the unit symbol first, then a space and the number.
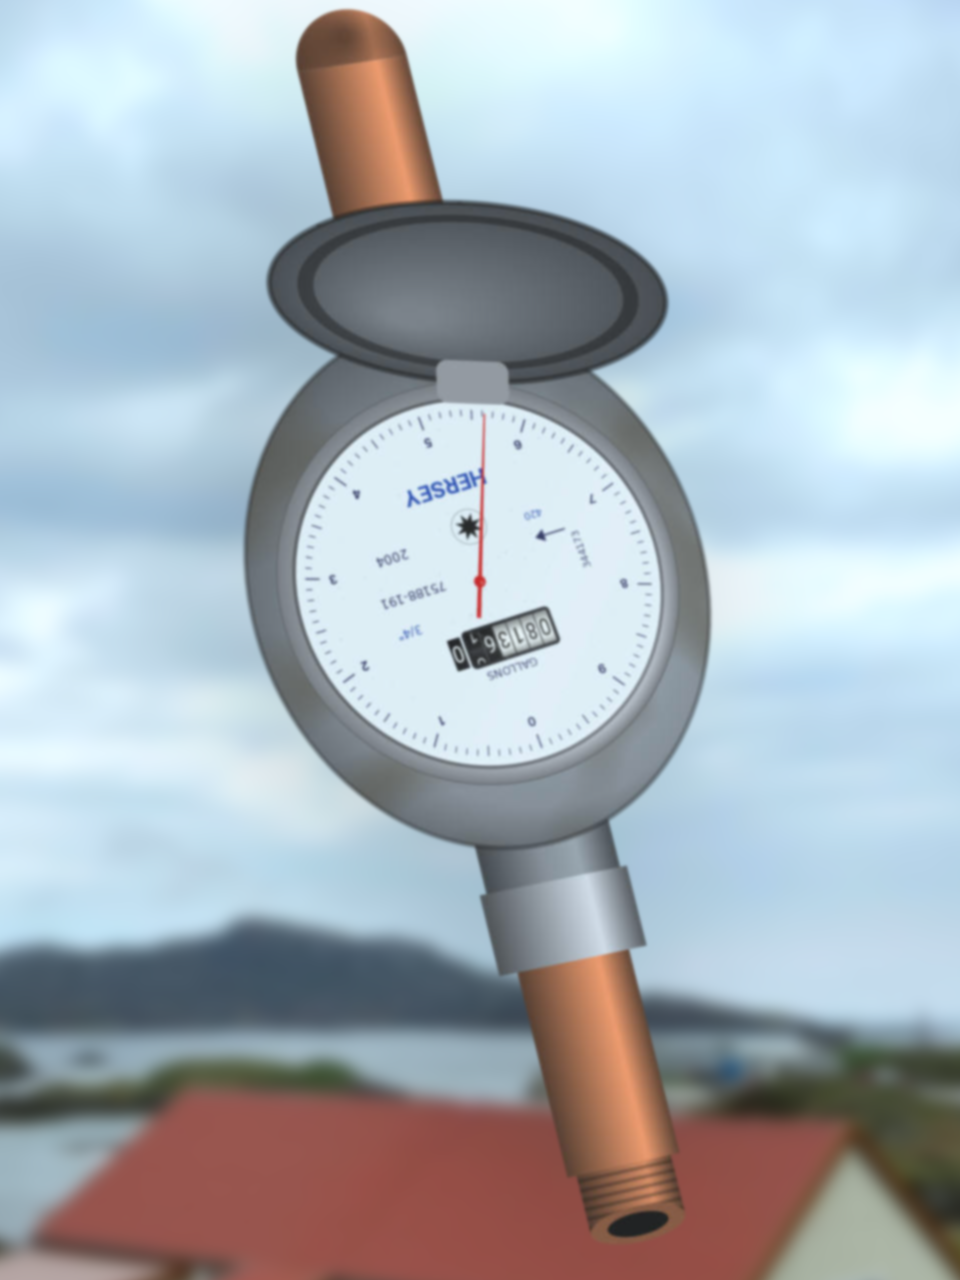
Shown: gal 813605.6
